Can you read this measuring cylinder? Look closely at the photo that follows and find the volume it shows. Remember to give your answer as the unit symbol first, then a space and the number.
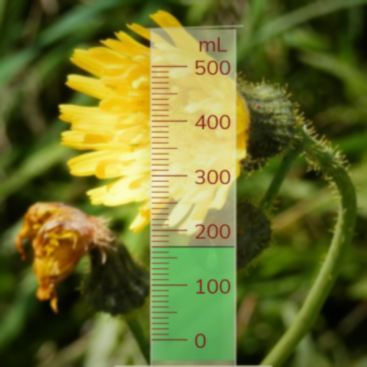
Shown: mL 170
